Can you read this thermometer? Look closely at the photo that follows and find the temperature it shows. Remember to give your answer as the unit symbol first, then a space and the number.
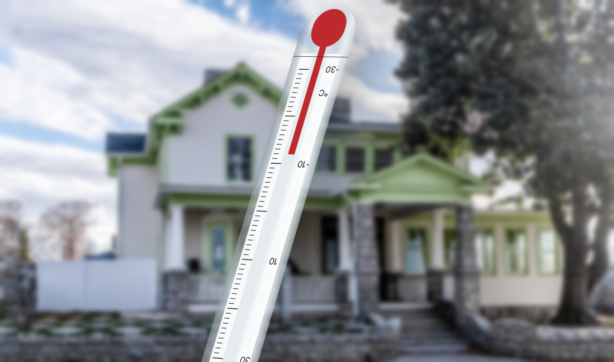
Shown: °C -12
